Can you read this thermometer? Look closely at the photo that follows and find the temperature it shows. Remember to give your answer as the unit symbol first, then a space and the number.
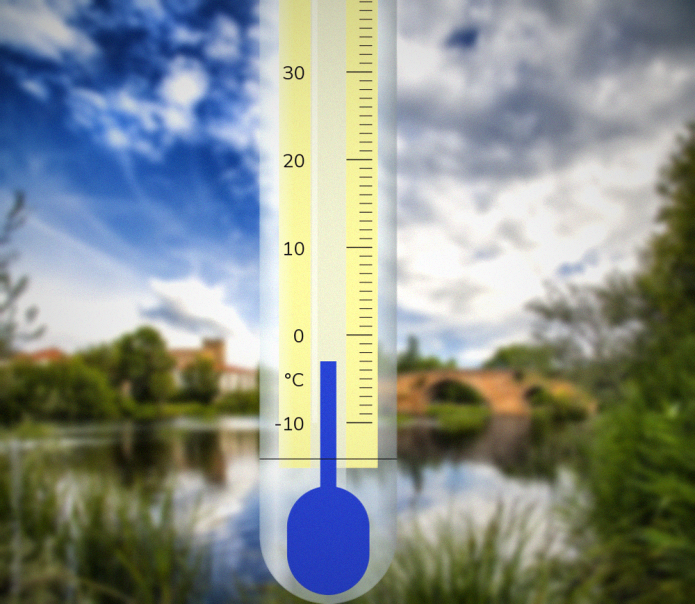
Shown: °C -3
